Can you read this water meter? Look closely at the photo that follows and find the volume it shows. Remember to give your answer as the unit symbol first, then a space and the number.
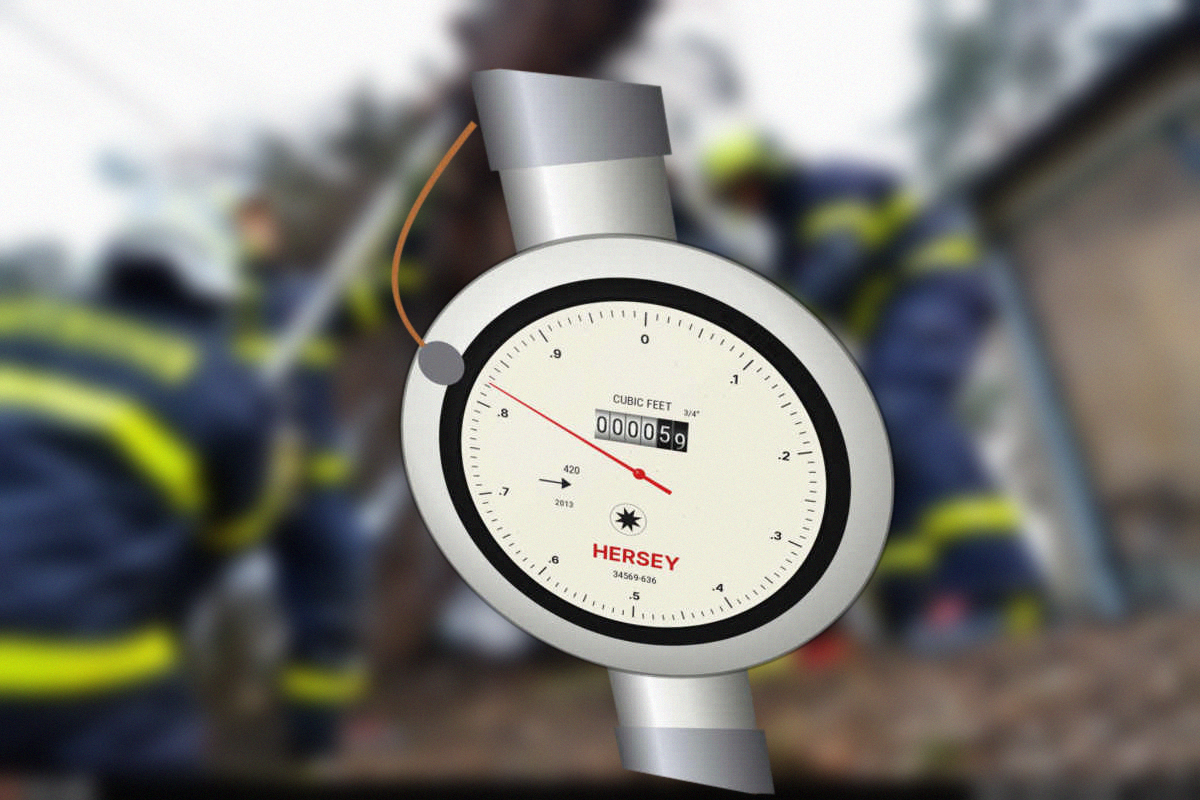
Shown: ft³ 58.82
